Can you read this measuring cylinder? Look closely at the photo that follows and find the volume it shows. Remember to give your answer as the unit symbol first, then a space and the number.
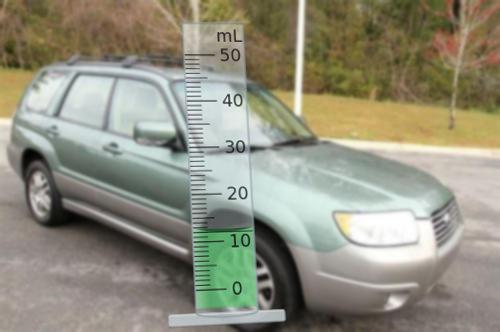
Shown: mL 12
